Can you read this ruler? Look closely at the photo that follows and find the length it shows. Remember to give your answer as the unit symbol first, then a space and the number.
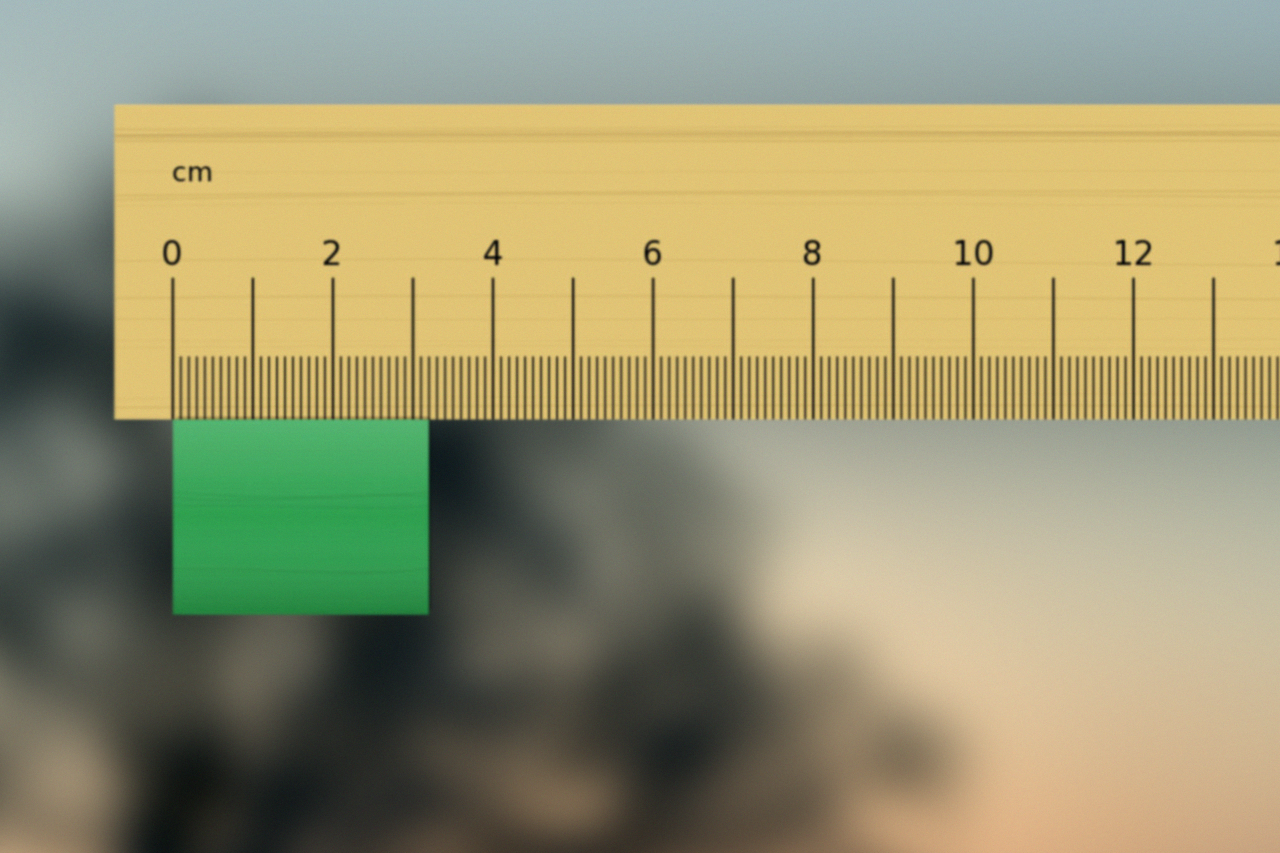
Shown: cm 3.2
